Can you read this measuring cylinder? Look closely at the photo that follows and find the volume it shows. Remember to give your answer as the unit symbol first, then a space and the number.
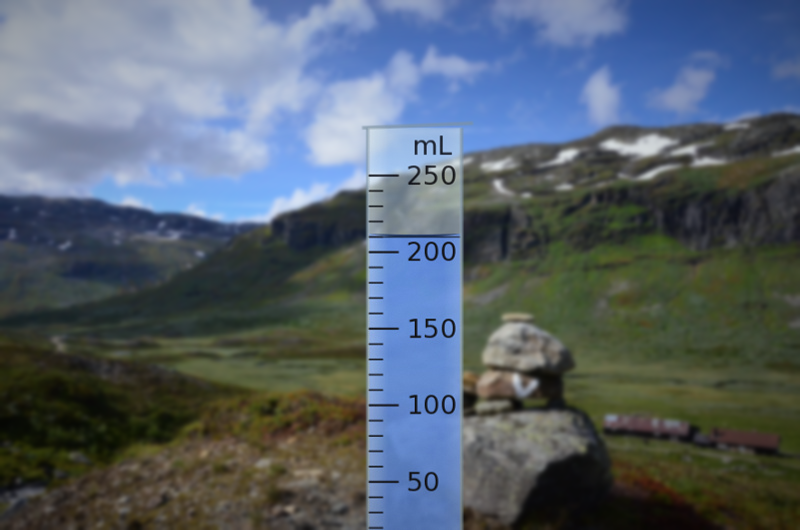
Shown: mL 210
